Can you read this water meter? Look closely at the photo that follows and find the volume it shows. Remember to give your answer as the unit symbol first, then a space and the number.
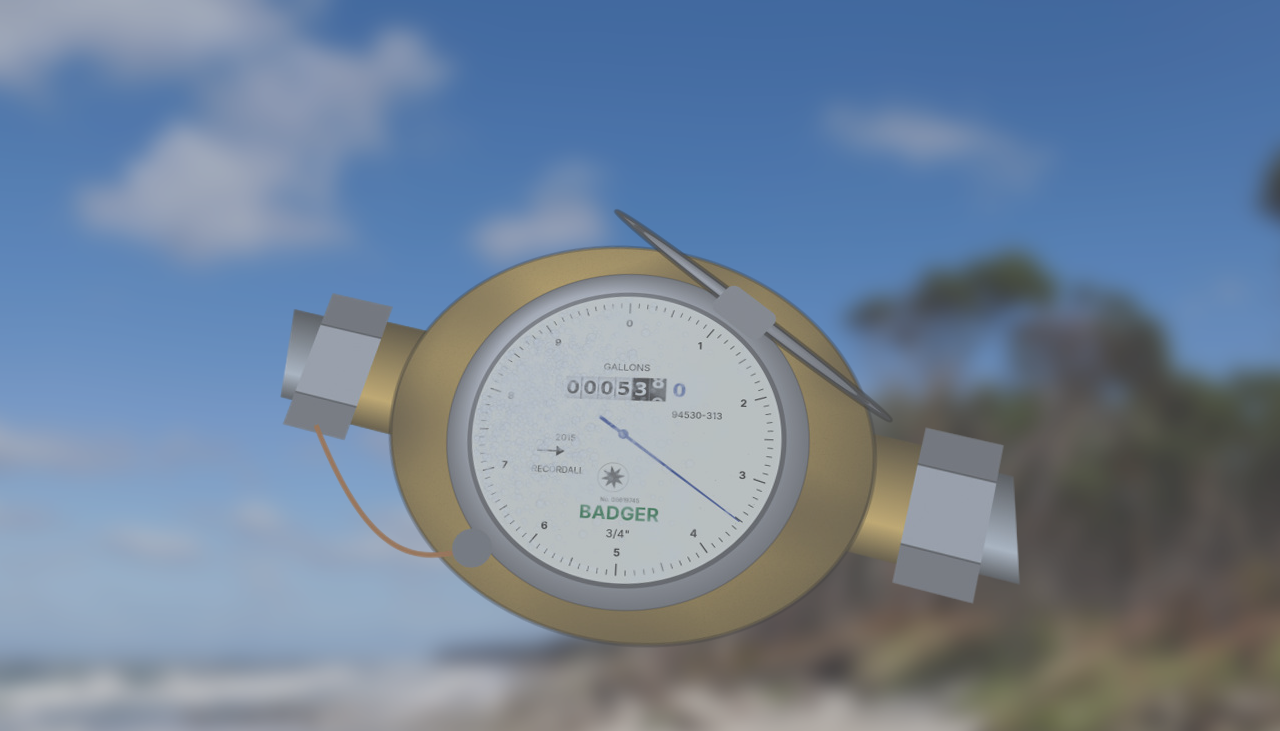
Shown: gal 5383.5
